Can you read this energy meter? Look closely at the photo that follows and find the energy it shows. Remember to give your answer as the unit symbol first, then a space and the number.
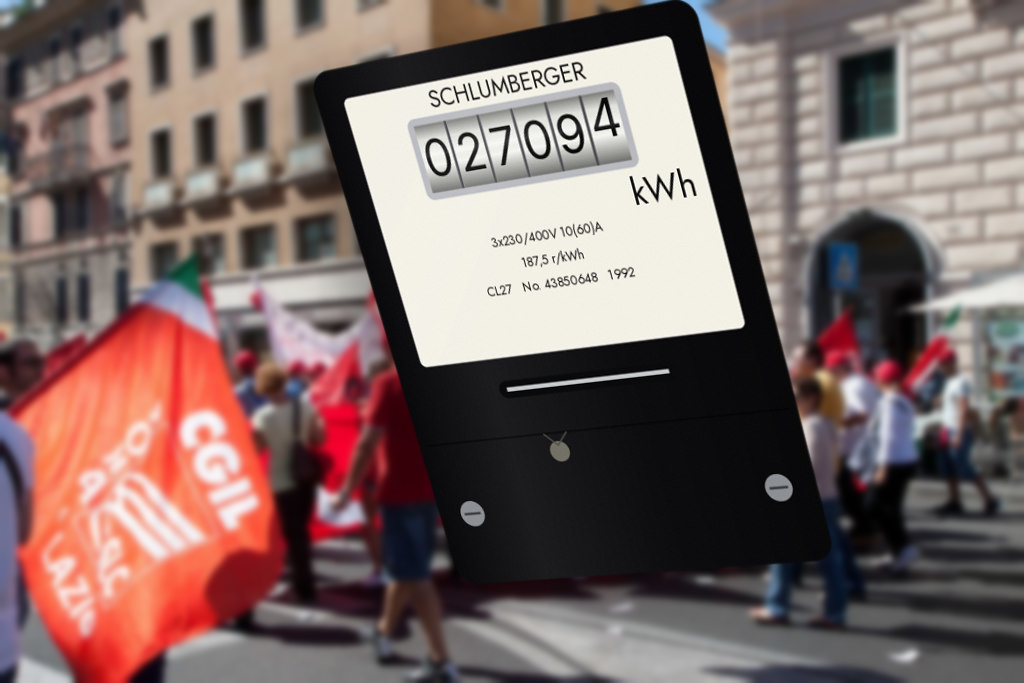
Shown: kWh 27094
